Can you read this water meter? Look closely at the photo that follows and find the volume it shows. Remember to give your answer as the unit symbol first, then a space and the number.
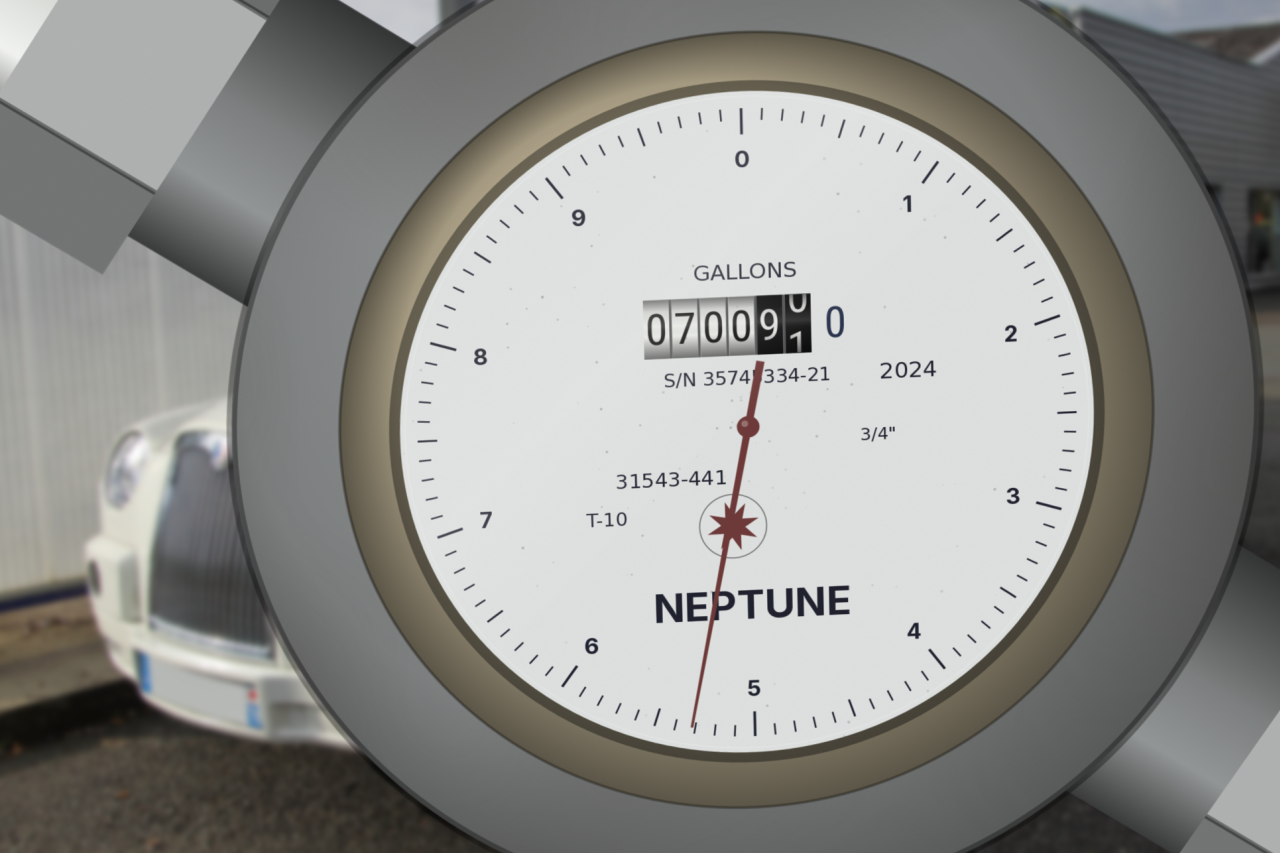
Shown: gal 700905.3
